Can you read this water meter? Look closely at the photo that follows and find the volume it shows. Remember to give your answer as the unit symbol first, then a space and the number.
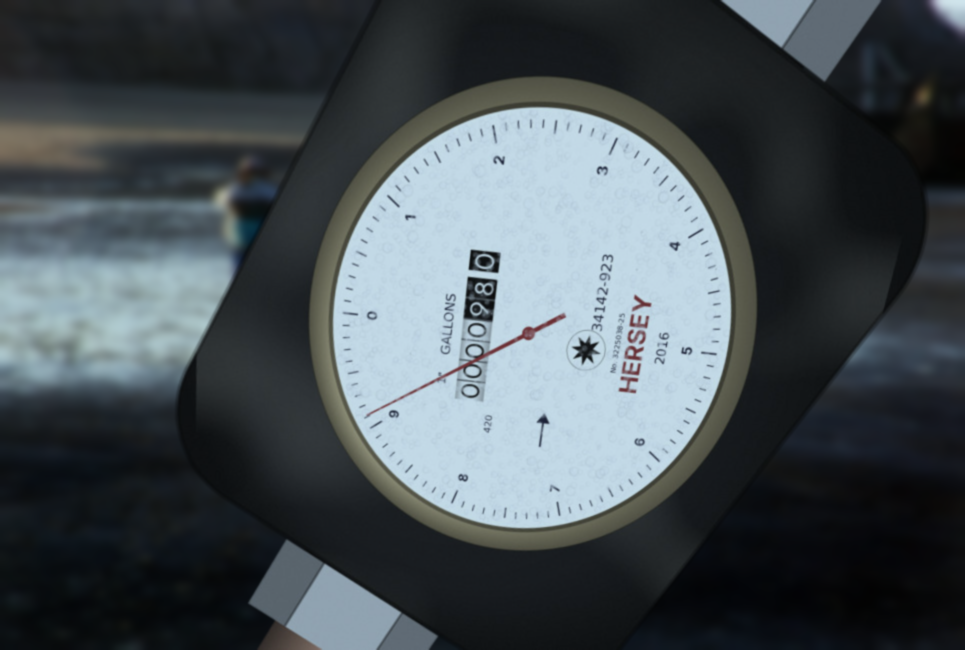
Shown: gal 979.1
